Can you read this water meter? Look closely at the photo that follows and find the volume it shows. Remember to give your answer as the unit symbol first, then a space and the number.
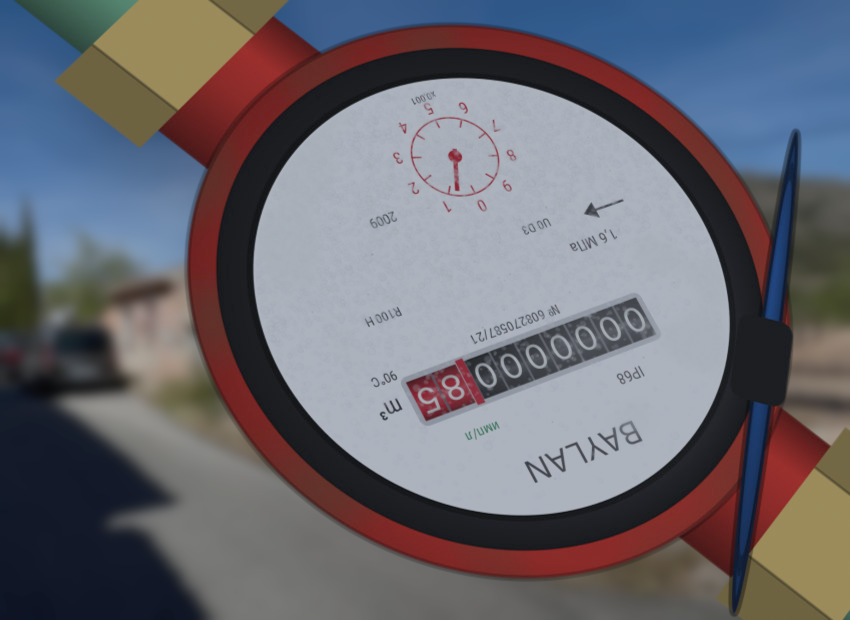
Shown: m³ 0.850
